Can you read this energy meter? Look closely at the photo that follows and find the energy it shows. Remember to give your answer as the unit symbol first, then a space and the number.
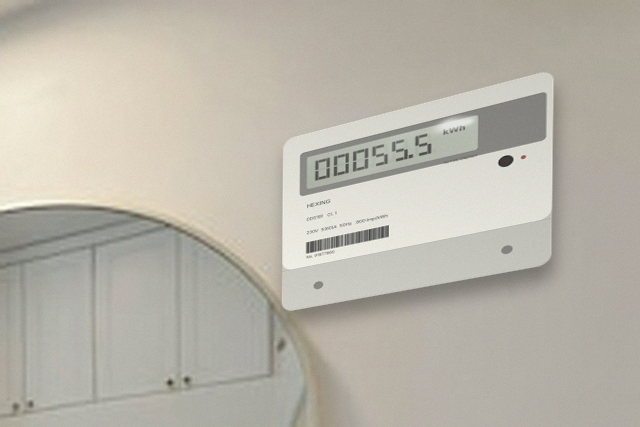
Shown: kWh 55.5
